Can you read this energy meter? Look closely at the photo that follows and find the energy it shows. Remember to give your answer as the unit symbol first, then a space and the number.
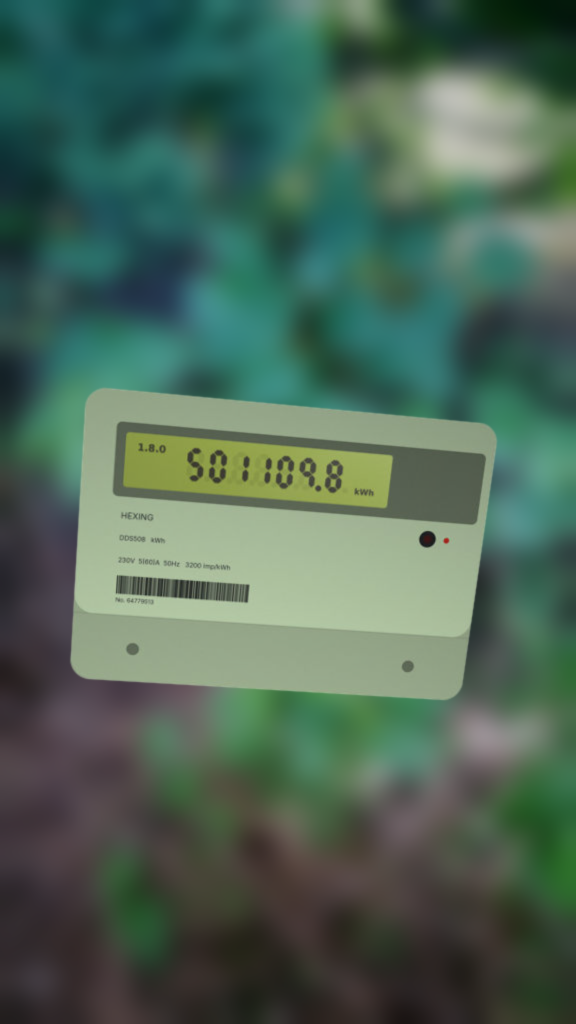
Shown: kWh 501109.8
